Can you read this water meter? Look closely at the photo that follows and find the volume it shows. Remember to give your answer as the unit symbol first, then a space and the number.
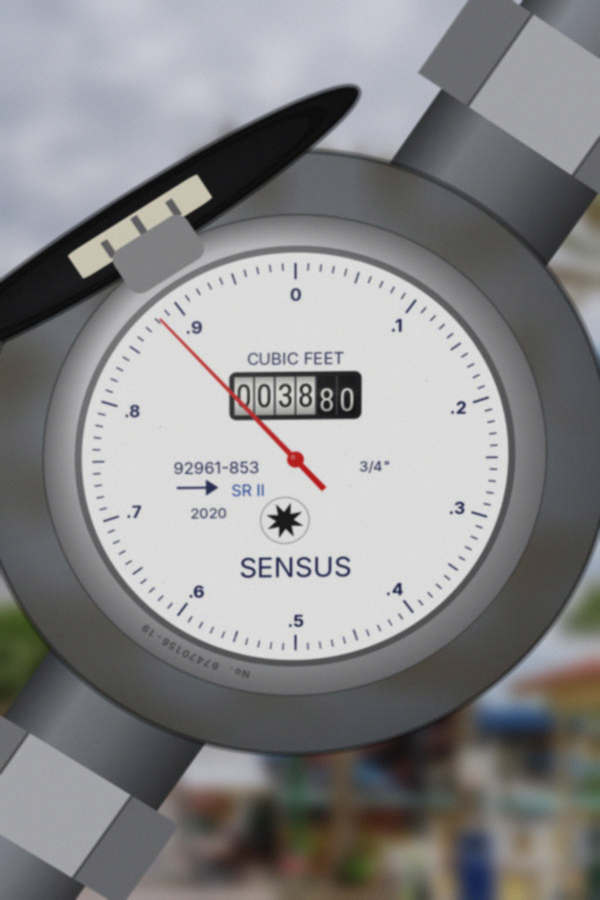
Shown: ft³ 3879.88
